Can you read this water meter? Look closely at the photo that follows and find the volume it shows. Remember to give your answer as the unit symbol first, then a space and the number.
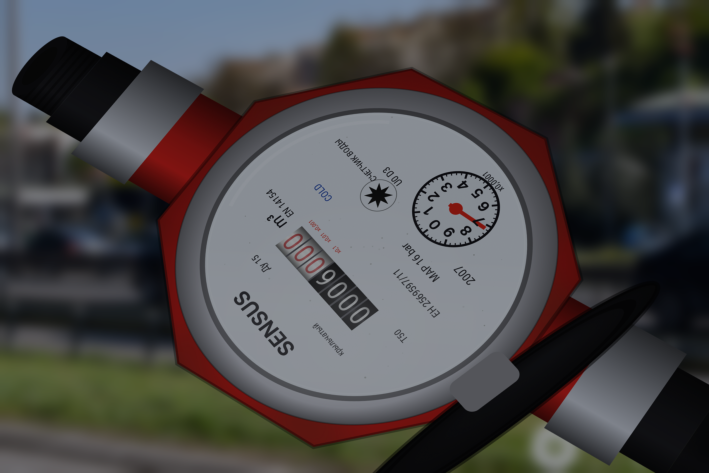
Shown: m³ 6.0007
